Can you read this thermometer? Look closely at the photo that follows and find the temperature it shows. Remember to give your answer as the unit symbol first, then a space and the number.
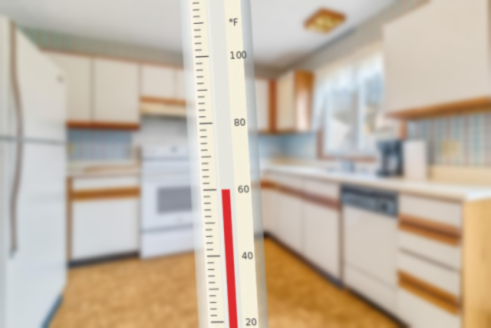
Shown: °F 60
